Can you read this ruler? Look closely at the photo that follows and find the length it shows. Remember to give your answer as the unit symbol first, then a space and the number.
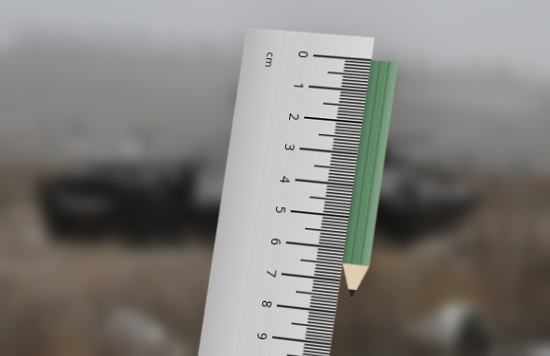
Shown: cm 7.5
